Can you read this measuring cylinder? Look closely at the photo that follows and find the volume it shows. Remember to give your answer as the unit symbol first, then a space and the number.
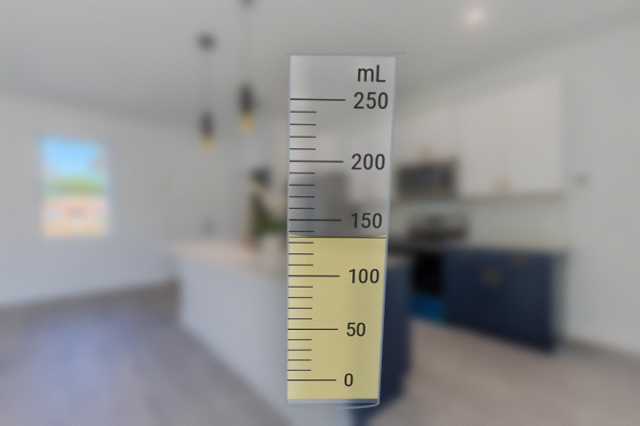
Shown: mL 135
